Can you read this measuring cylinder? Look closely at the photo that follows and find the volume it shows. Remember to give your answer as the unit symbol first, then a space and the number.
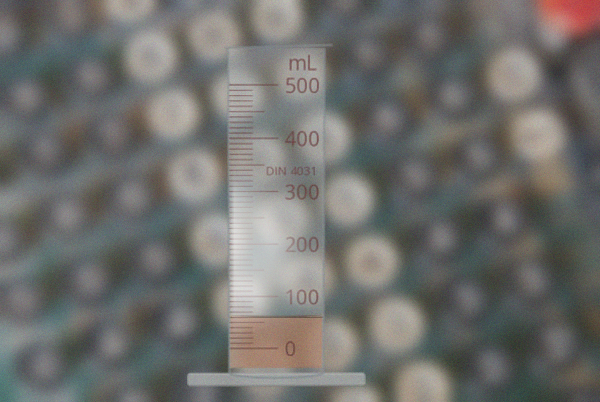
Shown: mL 60
